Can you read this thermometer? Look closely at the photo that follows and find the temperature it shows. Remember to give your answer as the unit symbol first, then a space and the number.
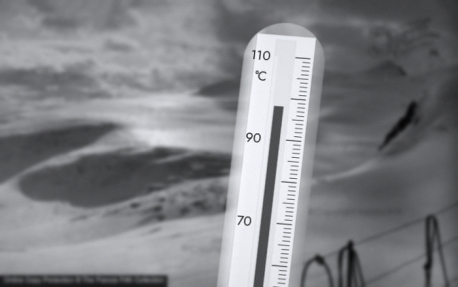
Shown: °C 98
